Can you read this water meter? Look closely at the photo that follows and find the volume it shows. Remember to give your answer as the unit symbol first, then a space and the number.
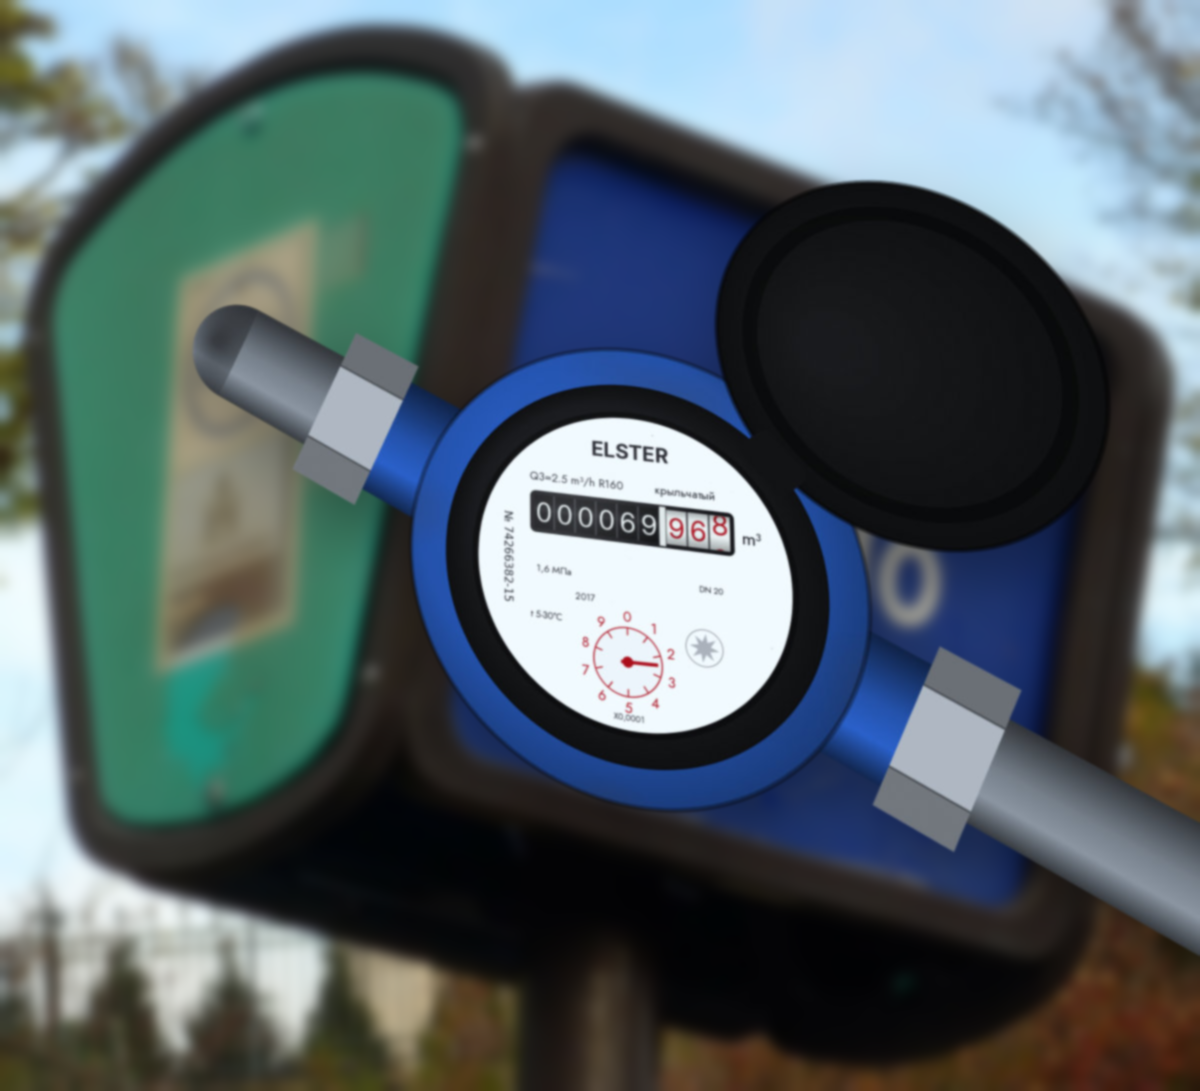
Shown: m³ 69.9682
